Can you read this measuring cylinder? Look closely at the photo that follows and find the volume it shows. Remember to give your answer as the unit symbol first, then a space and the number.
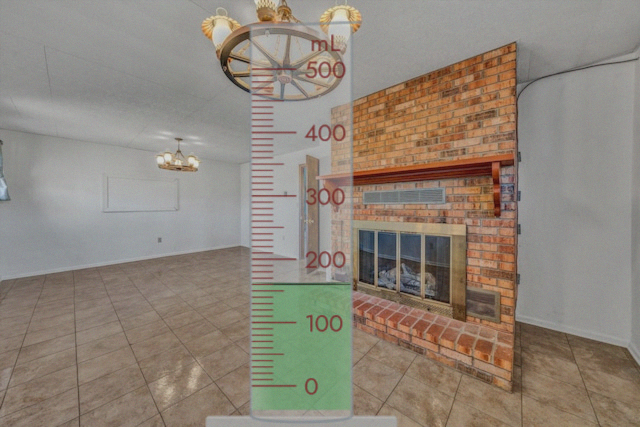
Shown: mL 160
